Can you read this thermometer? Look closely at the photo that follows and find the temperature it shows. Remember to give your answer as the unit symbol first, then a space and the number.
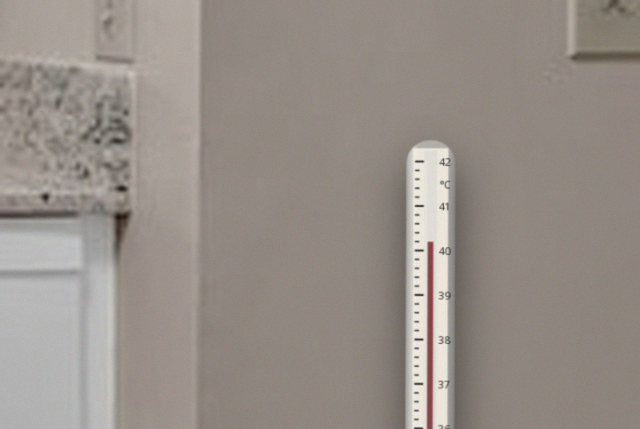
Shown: °C 40.2
